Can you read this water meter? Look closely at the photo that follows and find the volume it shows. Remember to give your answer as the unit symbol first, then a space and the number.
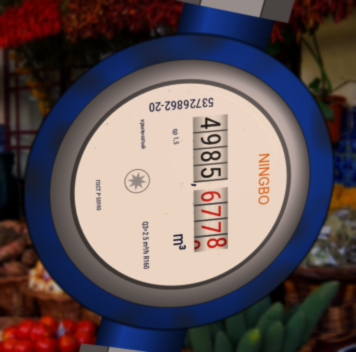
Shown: m³ 4985.6778
